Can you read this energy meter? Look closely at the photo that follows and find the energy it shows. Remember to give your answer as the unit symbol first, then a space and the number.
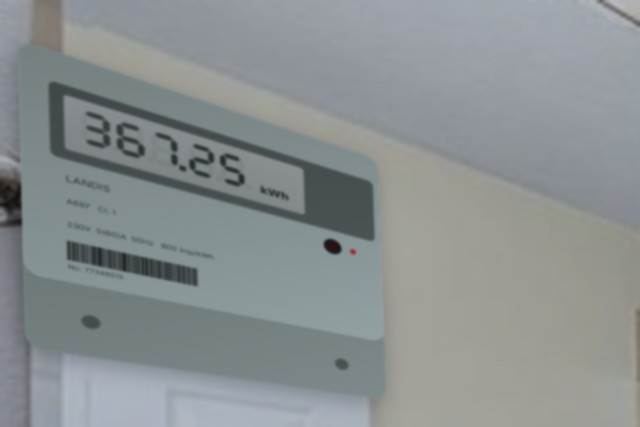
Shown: kWh 367.25
